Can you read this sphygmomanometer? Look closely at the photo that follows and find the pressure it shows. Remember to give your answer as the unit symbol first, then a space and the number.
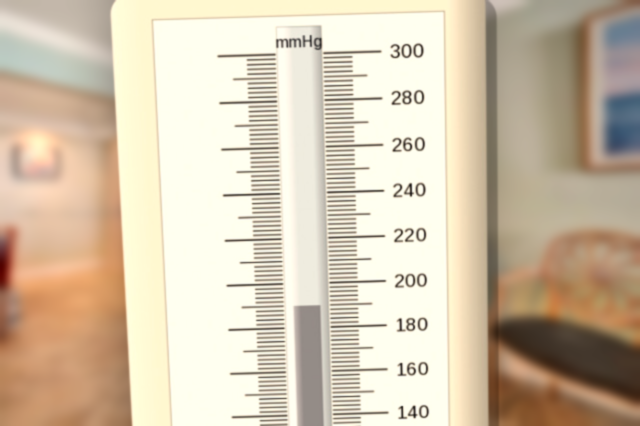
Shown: mmHg 190
